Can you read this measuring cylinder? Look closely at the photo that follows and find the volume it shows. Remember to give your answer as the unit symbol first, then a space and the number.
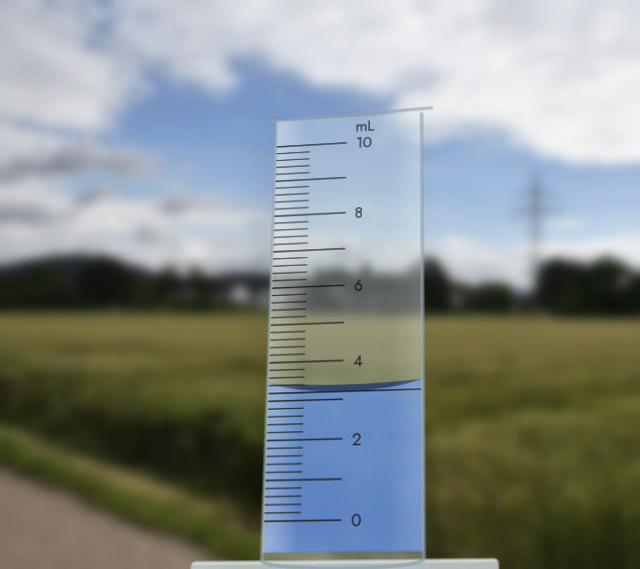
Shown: mL 3.2
